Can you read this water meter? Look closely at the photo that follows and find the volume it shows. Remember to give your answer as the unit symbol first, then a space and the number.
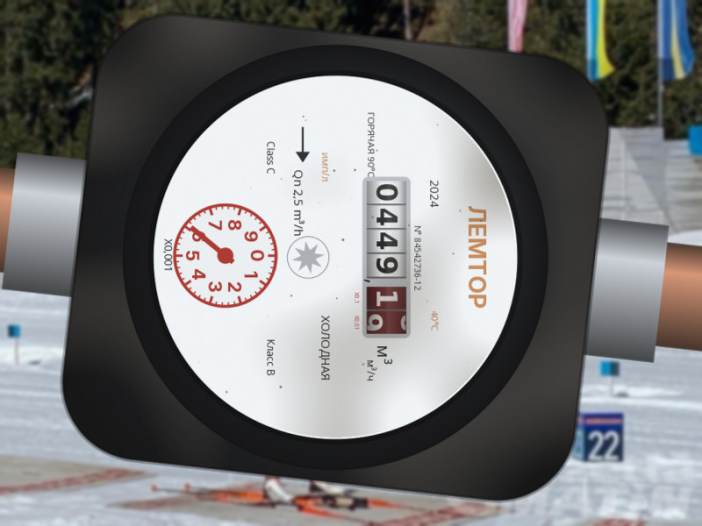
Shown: m³ 449.186
